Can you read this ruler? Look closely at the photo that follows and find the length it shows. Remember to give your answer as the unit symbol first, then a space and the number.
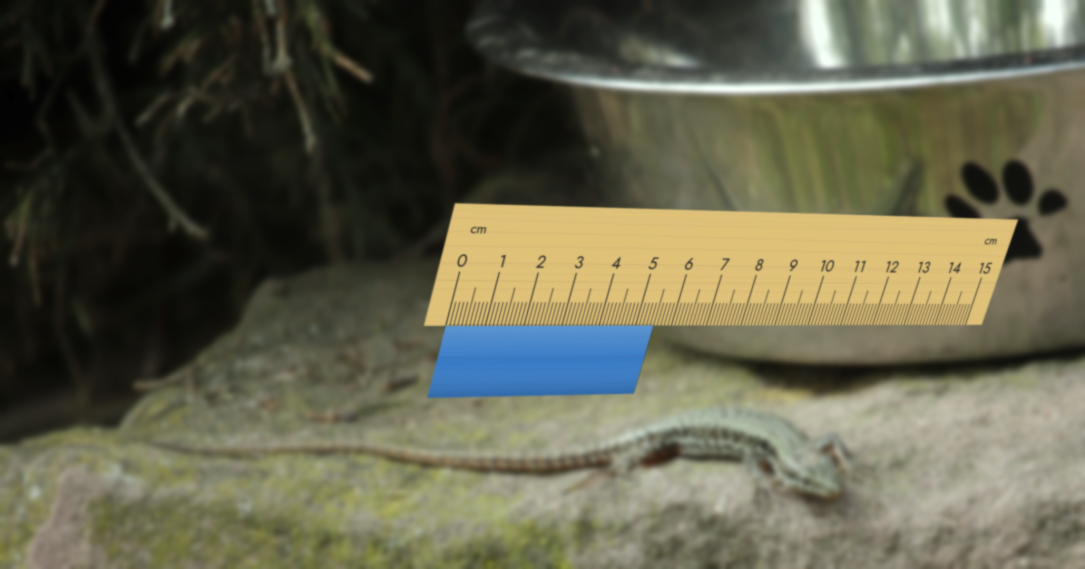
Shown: cm 5.5
